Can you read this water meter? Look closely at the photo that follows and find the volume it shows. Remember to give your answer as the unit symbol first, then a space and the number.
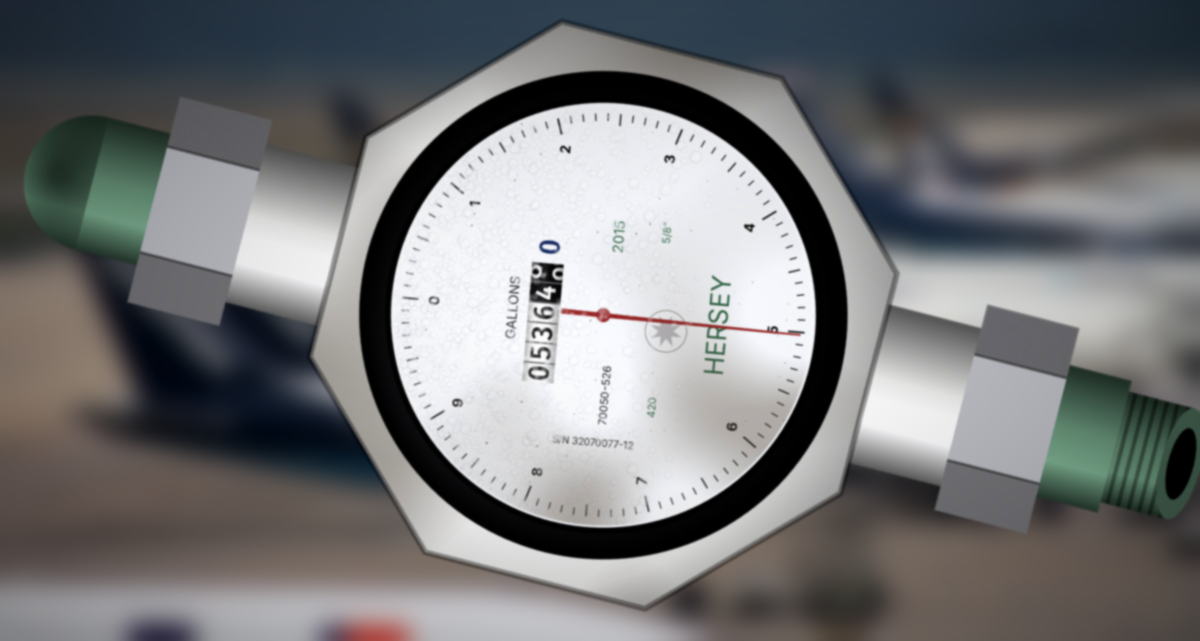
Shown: gal 536485.0
